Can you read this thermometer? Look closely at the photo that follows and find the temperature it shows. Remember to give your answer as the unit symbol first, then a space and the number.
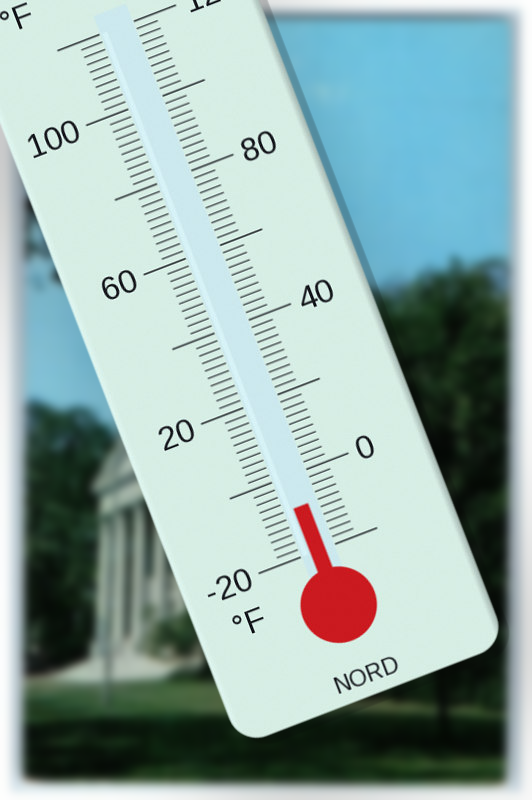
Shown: °F -8
